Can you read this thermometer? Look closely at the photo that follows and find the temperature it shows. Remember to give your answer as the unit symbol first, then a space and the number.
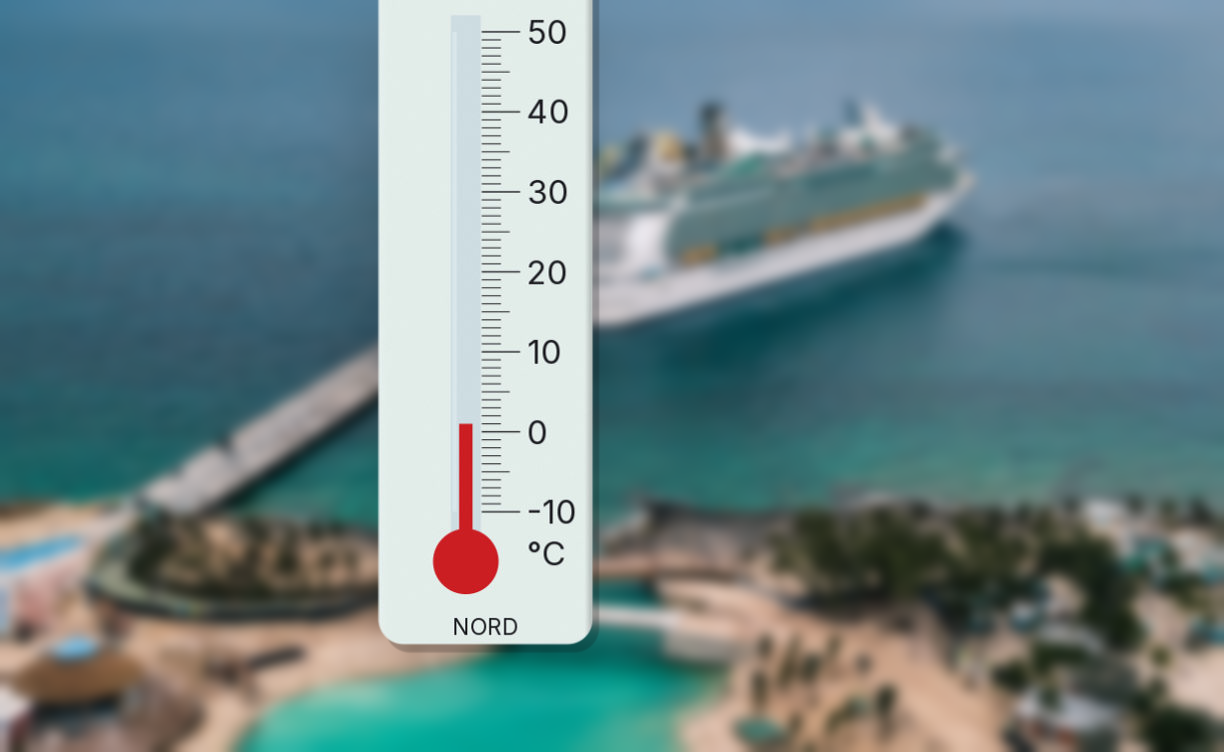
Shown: °C 1
